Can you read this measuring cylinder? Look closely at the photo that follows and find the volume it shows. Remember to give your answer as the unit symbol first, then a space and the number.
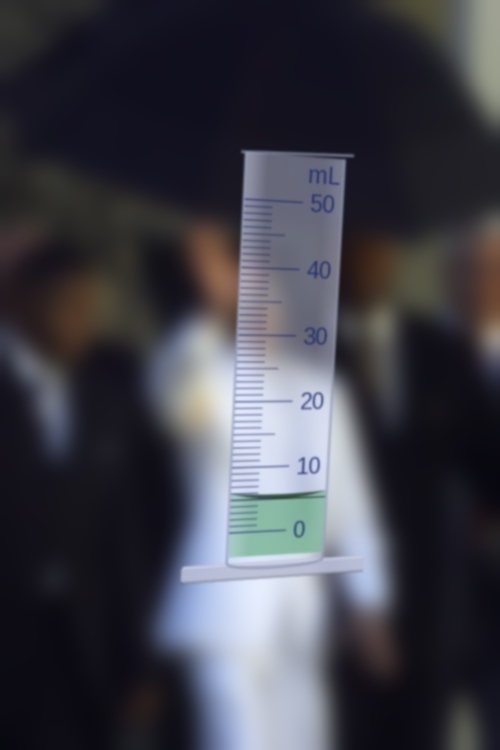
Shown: mL 5
